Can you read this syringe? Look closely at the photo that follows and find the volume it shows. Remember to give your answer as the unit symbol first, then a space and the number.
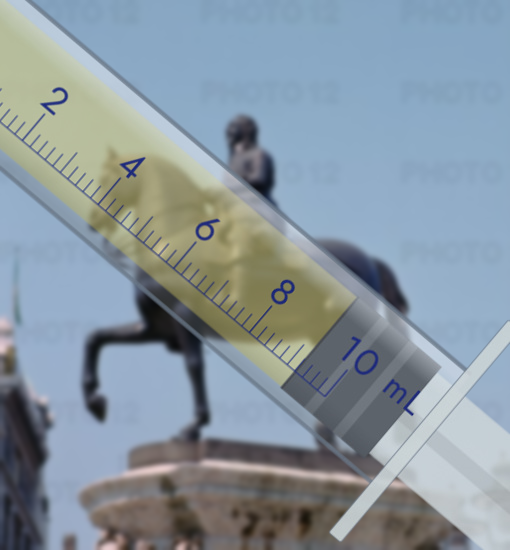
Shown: mL 9.2
